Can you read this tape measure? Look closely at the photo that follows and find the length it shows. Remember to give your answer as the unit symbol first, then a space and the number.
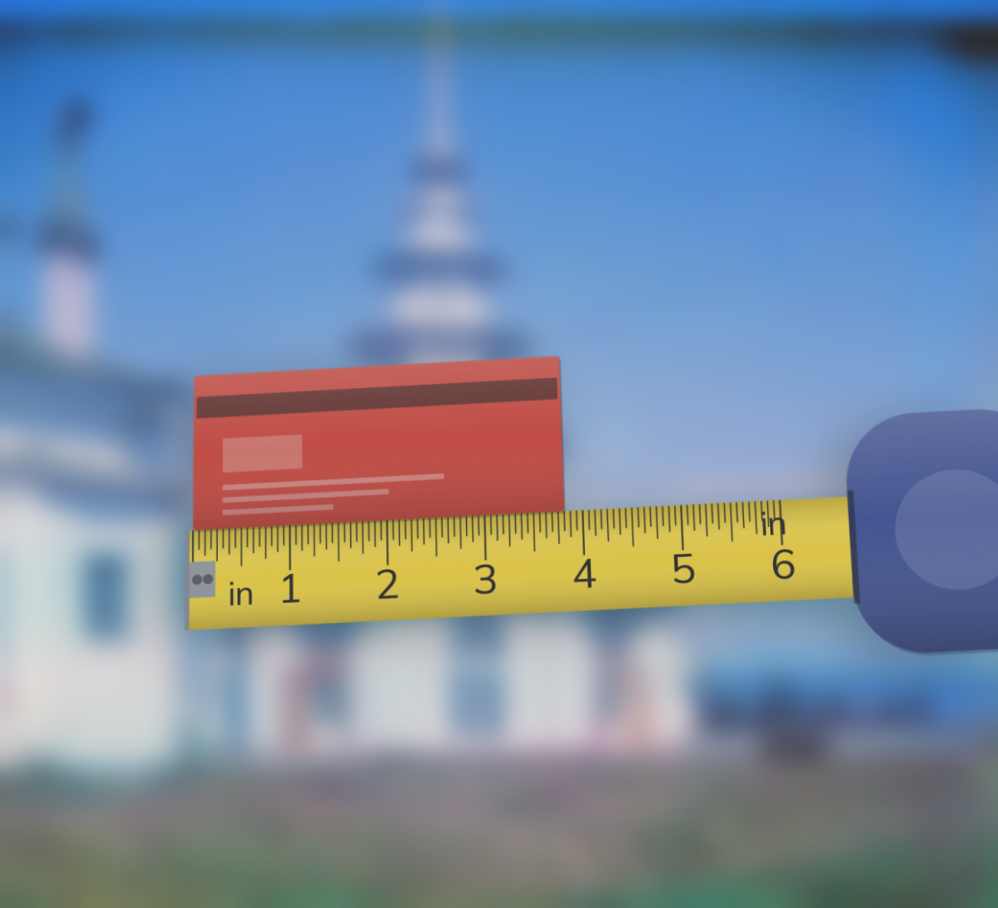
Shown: in 3.8125
